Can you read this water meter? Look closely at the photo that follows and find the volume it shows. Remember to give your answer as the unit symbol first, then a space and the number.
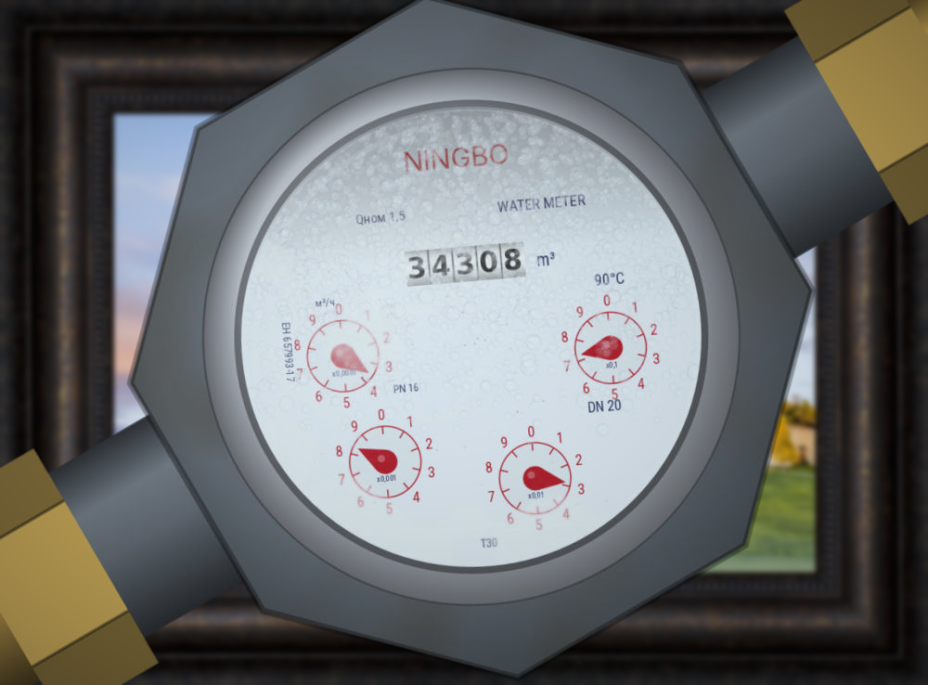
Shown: m³ 34308.7283
